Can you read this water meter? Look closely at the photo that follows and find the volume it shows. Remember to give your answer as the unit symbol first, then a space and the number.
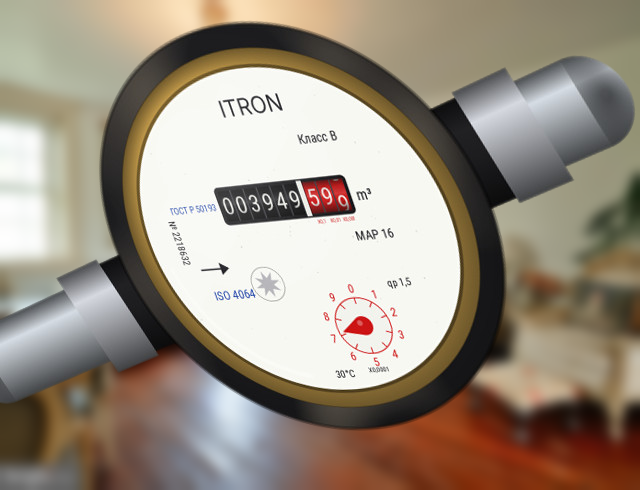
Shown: m³ 3949.5987
